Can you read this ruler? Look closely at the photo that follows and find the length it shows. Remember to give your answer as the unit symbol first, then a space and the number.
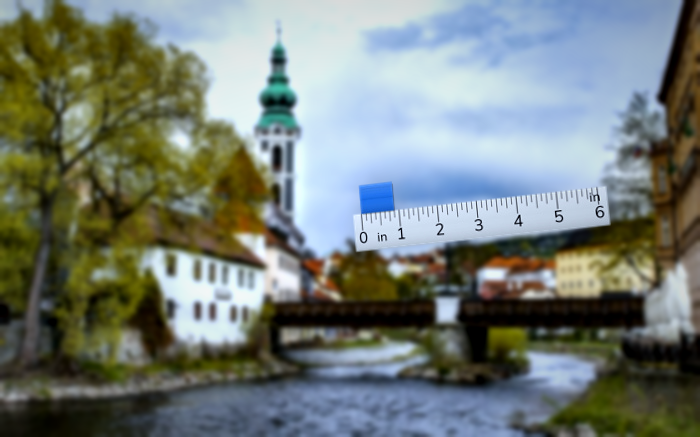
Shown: in 0.875
